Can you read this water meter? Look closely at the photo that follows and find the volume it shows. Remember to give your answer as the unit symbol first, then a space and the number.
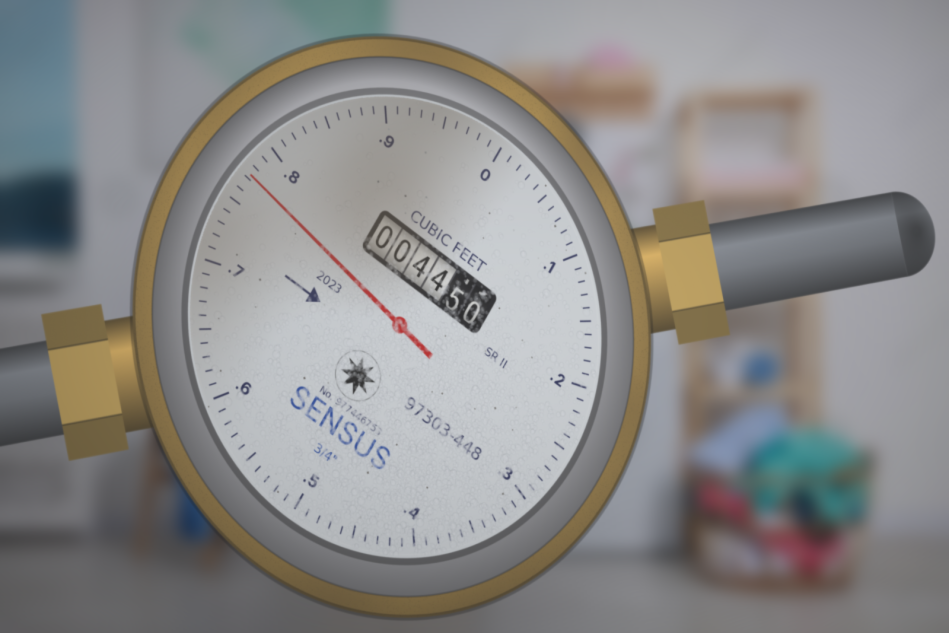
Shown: ft³ 4449.77
